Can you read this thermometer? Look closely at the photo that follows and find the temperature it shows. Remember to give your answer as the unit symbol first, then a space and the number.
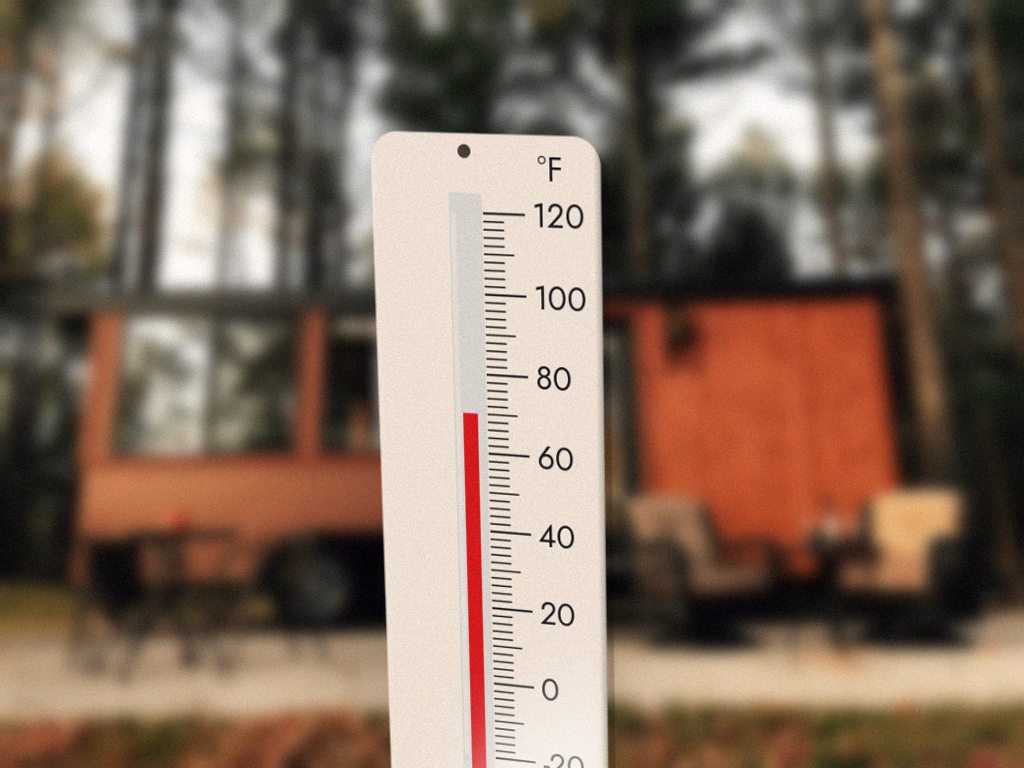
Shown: °F 70
